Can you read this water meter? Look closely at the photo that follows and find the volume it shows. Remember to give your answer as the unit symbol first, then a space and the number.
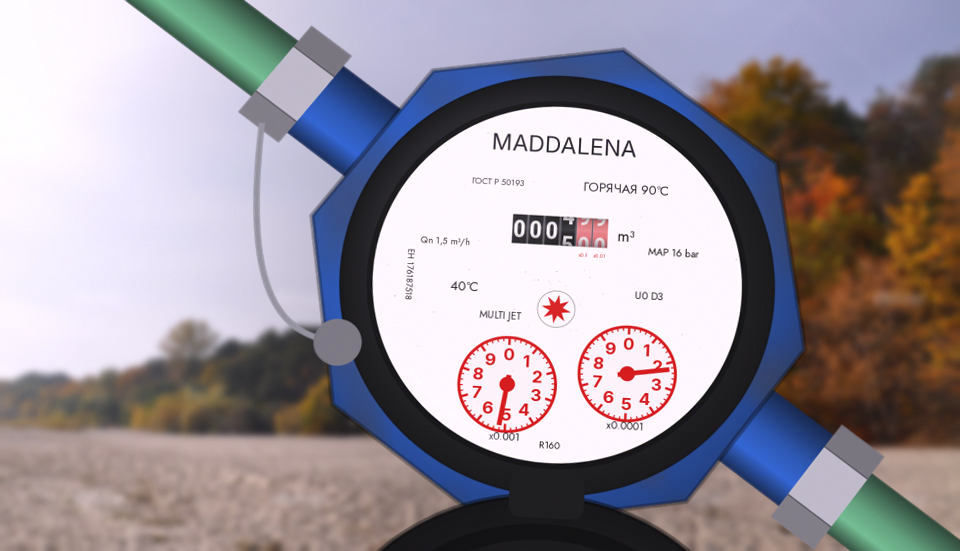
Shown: m³ 4.9952
